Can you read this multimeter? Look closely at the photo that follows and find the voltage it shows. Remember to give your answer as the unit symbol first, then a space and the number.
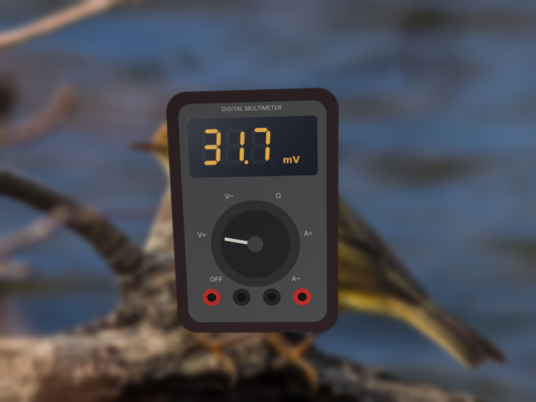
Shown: mV 31.7
